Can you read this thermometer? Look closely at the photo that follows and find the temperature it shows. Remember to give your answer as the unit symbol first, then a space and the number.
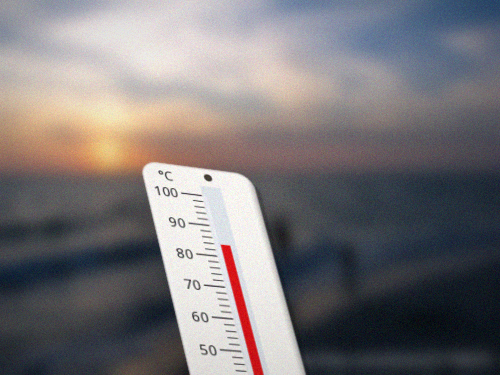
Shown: °C 84
